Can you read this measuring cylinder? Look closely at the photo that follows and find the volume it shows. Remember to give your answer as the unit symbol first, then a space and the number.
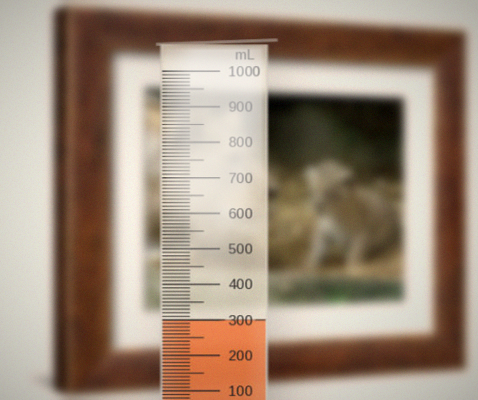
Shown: mL 300
